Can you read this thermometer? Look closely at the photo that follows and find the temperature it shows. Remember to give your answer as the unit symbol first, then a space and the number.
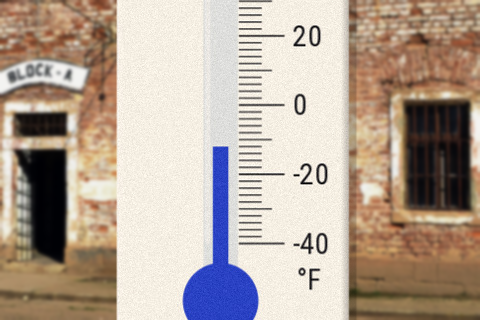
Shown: °F -12
